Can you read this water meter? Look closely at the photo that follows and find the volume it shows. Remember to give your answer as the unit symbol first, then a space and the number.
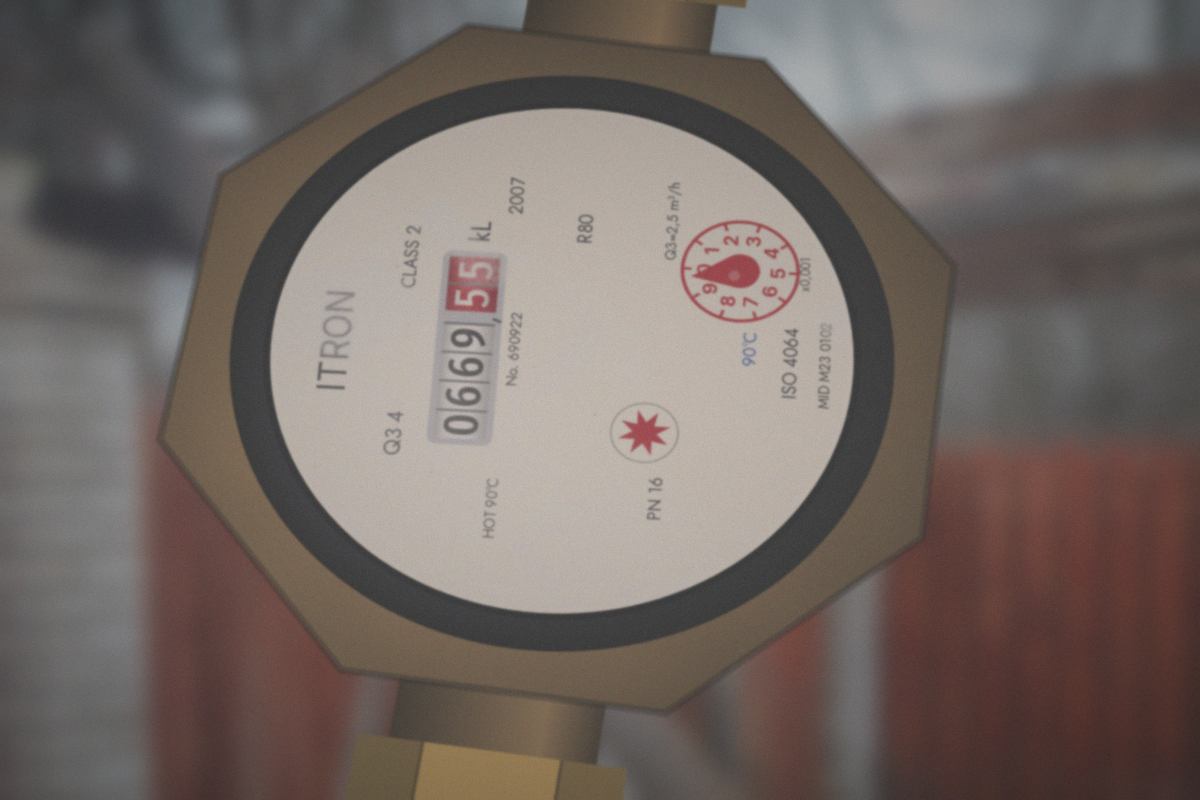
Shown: kL 669.549
